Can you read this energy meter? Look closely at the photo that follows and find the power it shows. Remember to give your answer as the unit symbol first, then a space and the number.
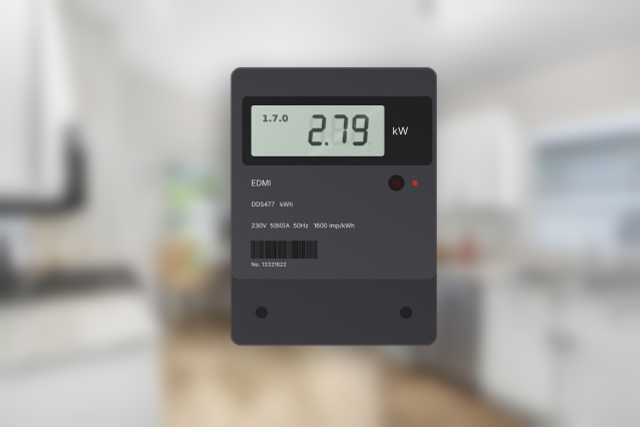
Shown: kW 2.79
